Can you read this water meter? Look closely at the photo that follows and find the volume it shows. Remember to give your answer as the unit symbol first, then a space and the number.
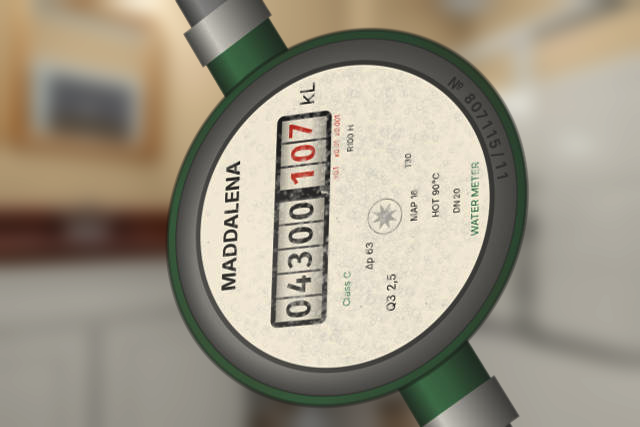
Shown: kL 4300.107
